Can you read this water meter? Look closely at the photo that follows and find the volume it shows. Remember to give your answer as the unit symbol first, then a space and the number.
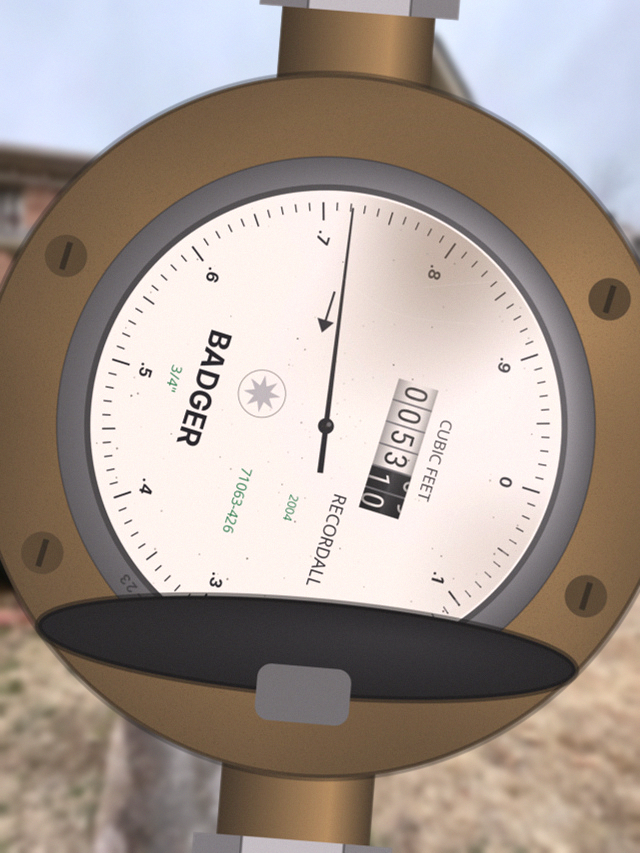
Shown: ft³ 5309.72
